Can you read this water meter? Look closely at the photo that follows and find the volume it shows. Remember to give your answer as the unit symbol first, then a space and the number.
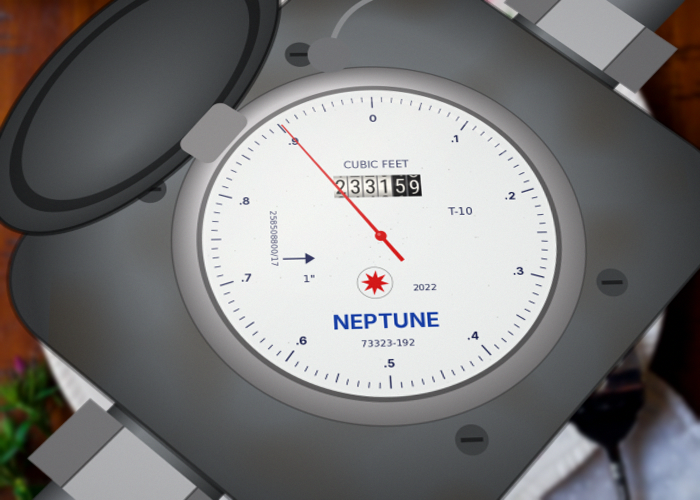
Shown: ft³ 233158.90
